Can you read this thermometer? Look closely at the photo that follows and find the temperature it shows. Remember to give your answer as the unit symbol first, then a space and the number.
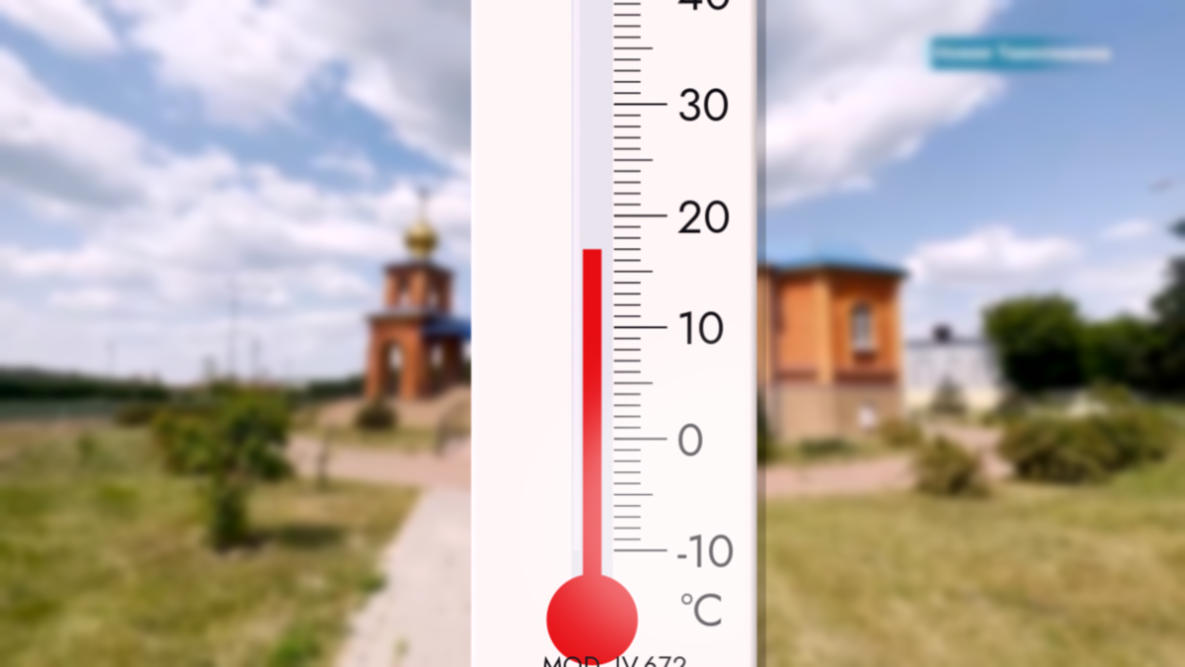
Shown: °C 17
